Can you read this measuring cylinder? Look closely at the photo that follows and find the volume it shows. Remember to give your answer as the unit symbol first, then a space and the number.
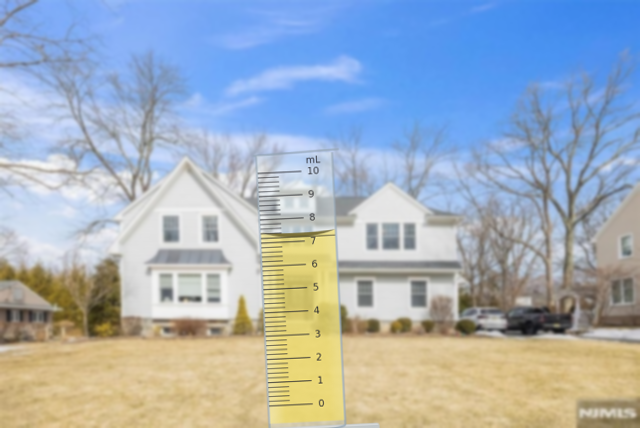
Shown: mL 7.2
